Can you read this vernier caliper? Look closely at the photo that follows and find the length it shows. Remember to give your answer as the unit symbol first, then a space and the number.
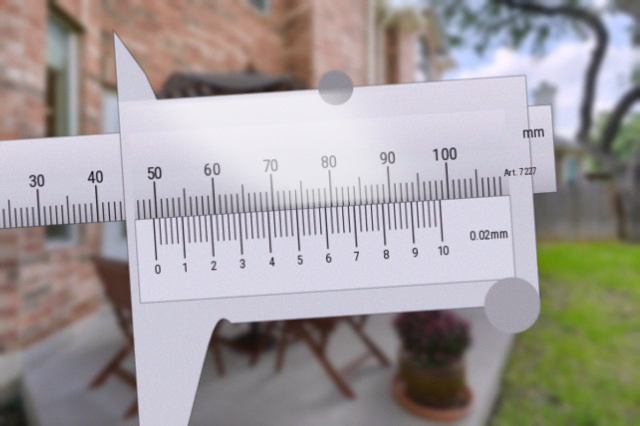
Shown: mm 49.5
